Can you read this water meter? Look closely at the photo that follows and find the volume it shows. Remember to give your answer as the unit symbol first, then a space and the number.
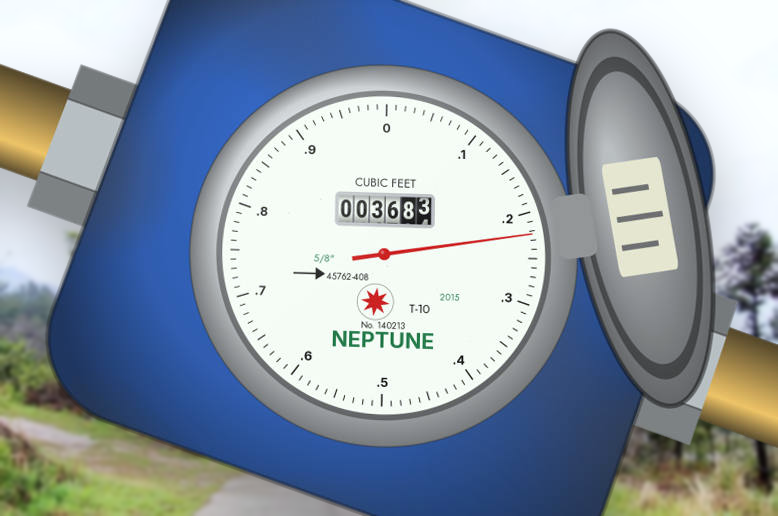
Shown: ft³ 3683.22
